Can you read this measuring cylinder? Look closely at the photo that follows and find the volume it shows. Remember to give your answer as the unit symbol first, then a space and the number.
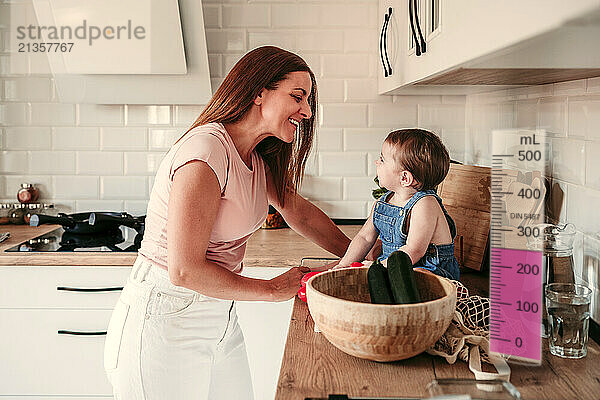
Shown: mL 250
